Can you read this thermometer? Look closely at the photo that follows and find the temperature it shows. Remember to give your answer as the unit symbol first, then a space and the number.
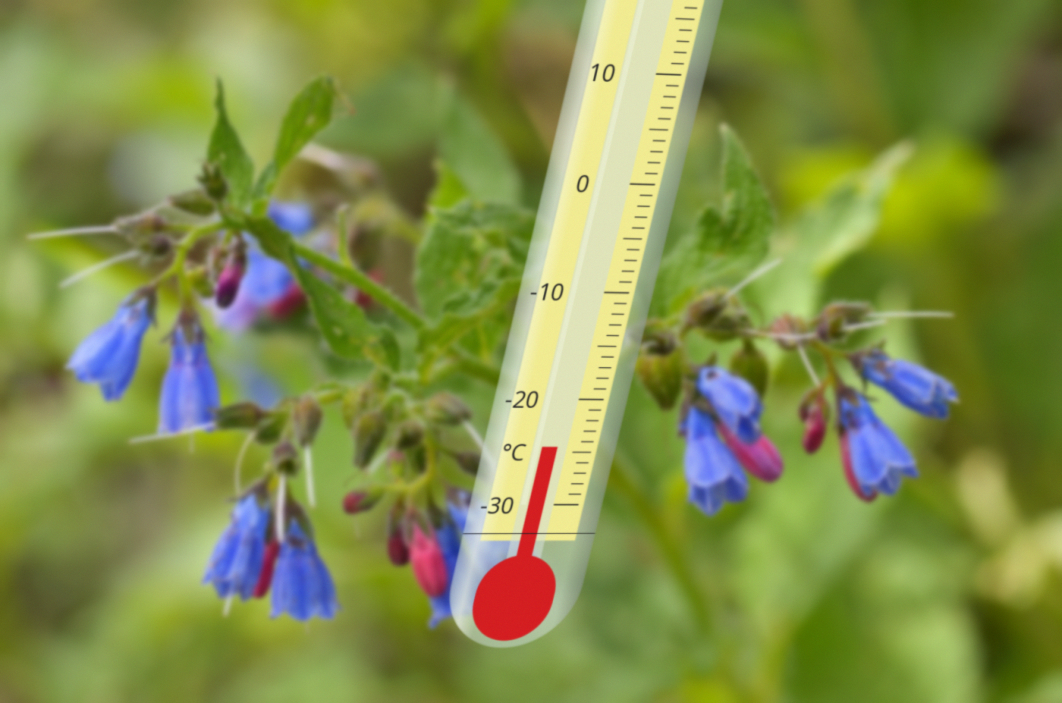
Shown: °C -24.5
